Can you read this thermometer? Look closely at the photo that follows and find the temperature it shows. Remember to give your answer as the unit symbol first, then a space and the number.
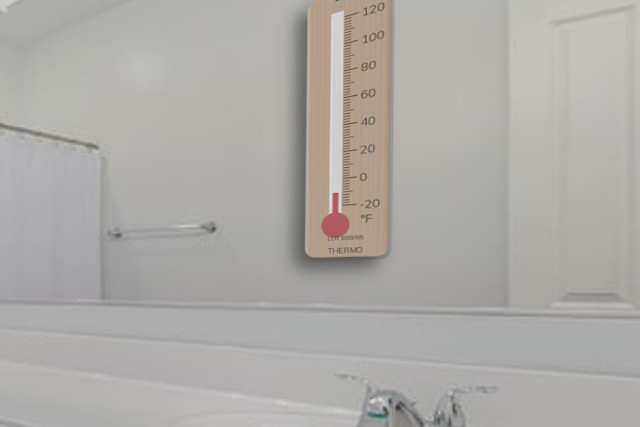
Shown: °F -10
